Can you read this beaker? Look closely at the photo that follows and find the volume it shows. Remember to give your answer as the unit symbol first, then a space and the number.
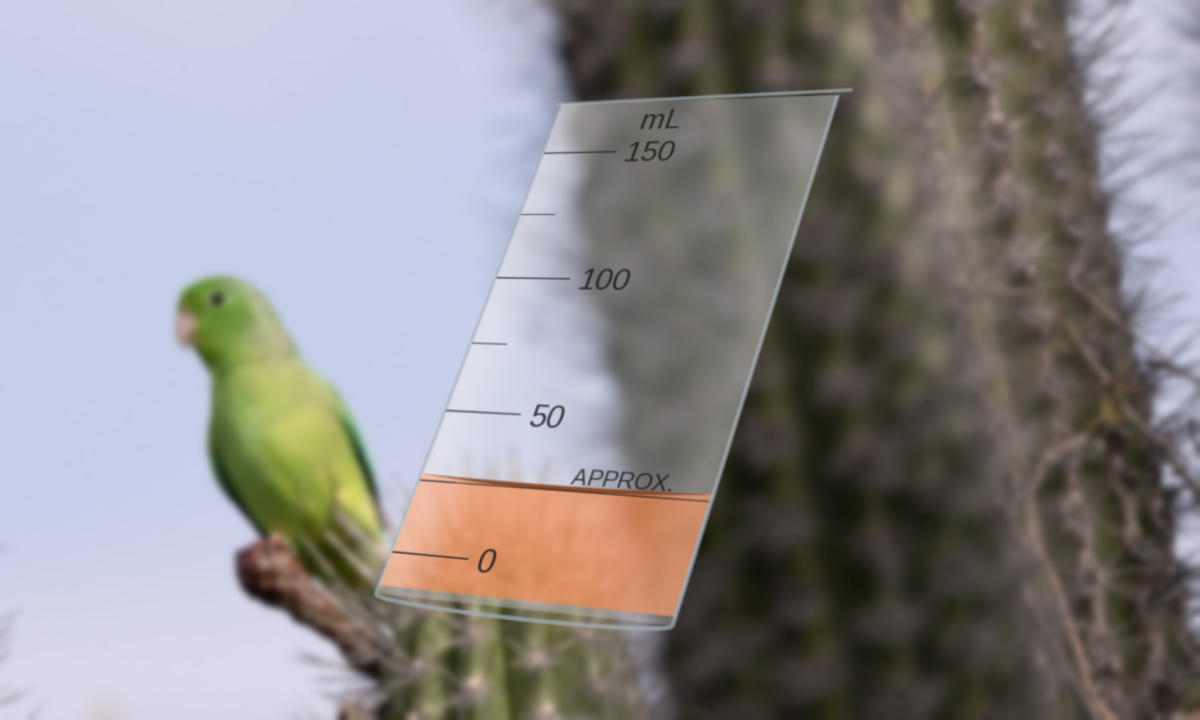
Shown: mL 25
